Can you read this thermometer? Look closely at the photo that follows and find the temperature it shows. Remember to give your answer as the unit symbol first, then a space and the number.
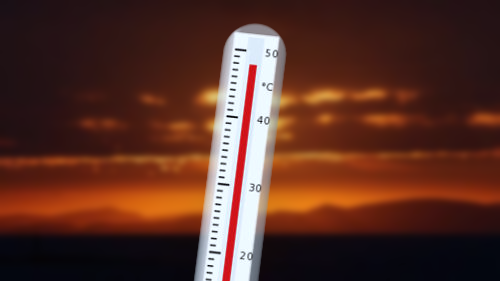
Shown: °C 48
